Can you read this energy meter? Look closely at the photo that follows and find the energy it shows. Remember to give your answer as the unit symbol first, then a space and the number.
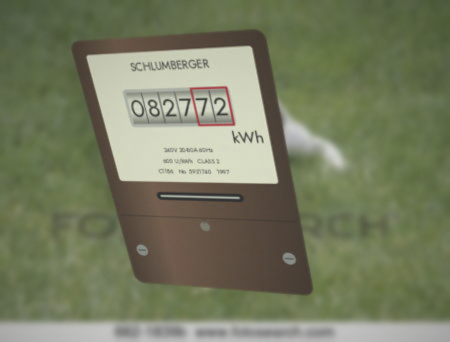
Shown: kWh 827.72
